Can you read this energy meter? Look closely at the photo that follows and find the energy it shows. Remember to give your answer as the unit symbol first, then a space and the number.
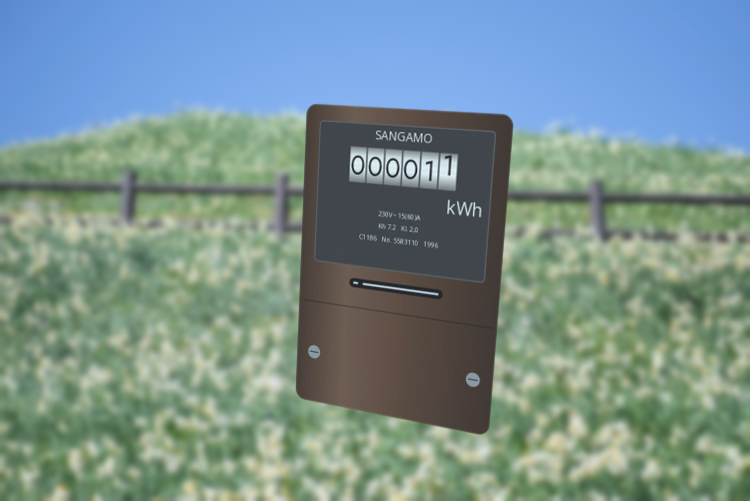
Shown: kWh 11
